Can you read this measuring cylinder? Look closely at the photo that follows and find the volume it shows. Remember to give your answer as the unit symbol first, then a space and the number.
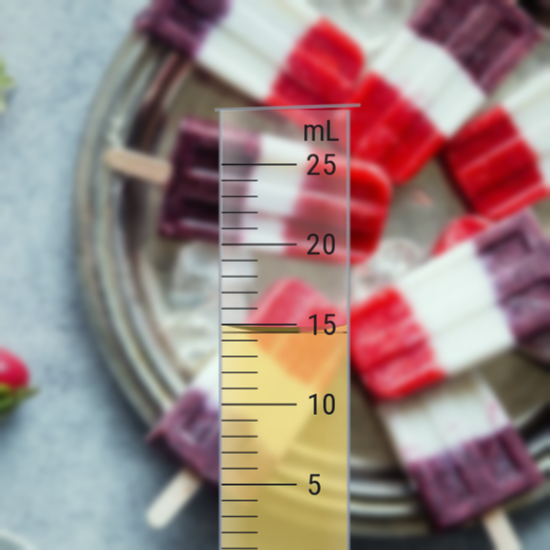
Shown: mL 14.5
